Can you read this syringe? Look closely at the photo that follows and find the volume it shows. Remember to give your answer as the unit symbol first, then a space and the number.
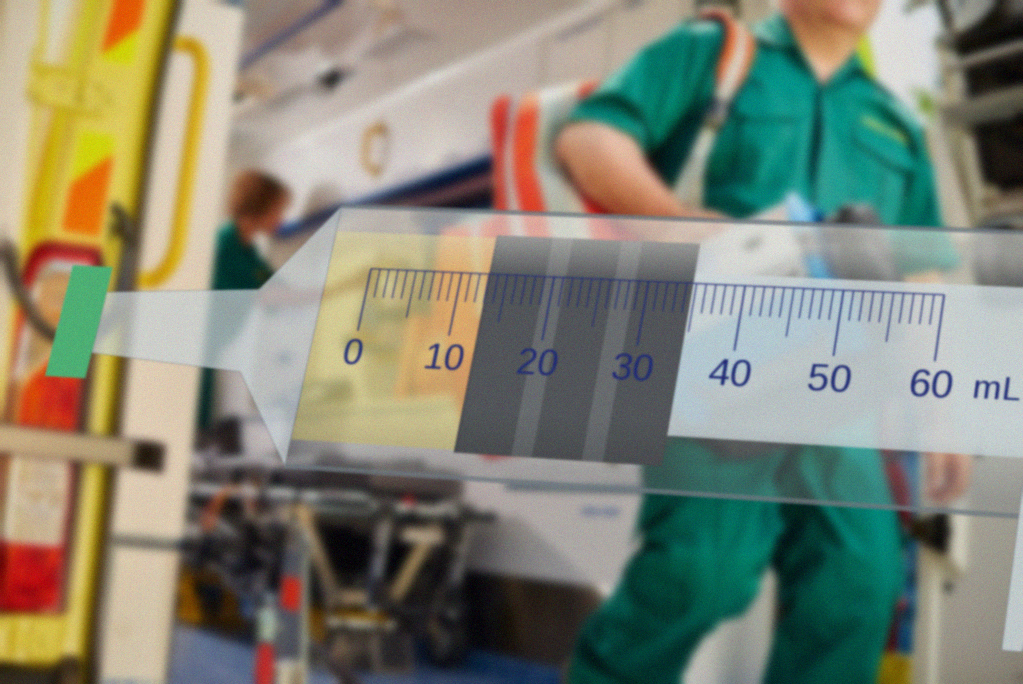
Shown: mL 13
